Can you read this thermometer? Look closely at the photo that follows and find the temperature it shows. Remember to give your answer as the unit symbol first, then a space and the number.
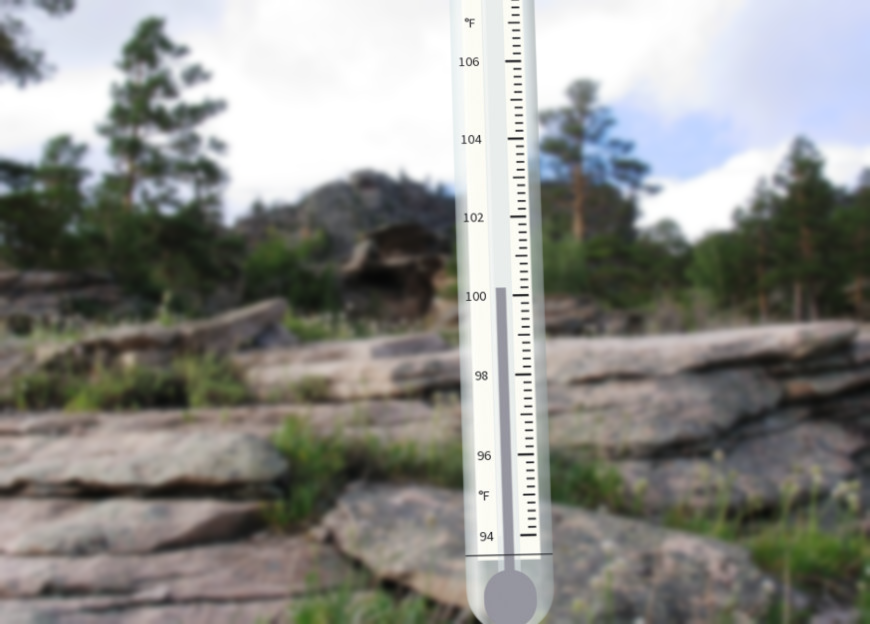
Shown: °F 100.2
